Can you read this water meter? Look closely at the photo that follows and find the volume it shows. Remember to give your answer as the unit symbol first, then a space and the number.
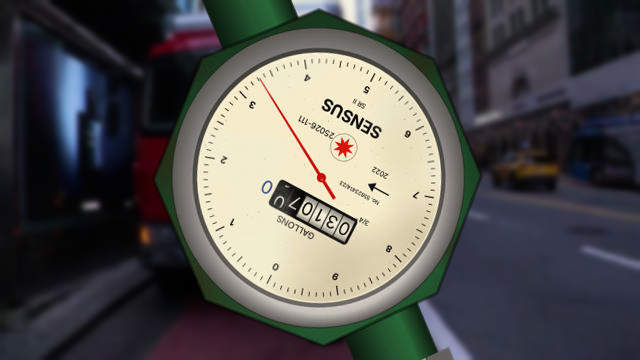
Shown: gal 310703.3
